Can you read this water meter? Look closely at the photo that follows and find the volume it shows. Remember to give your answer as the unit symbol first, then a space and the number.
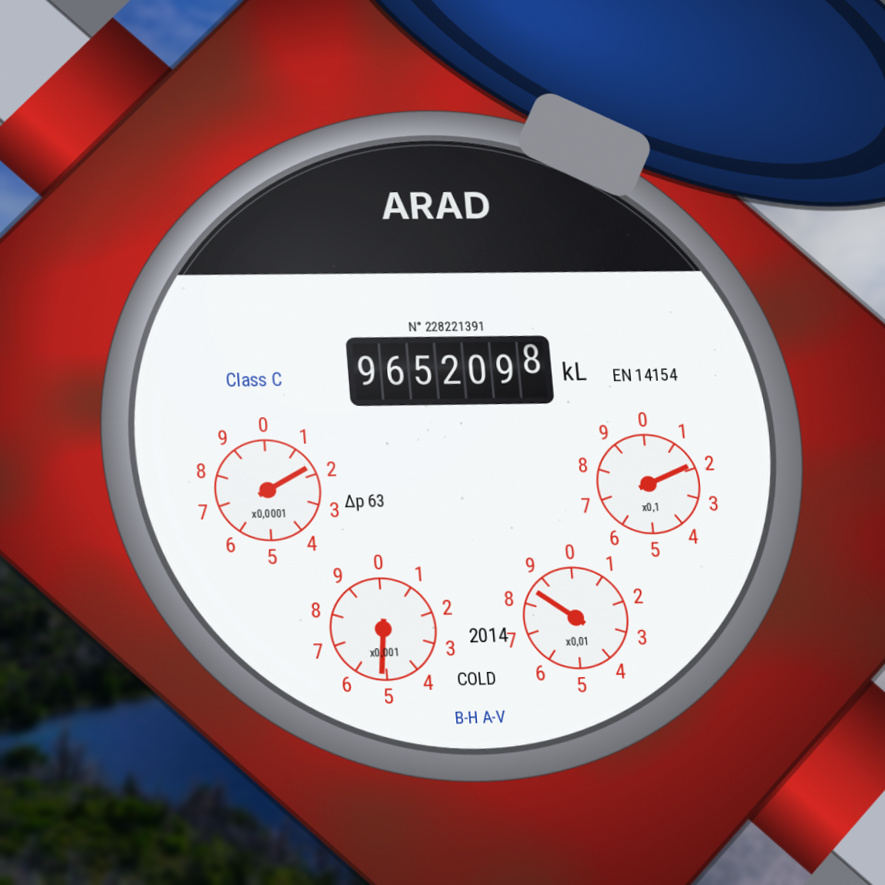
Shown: kL 9652098.1851
